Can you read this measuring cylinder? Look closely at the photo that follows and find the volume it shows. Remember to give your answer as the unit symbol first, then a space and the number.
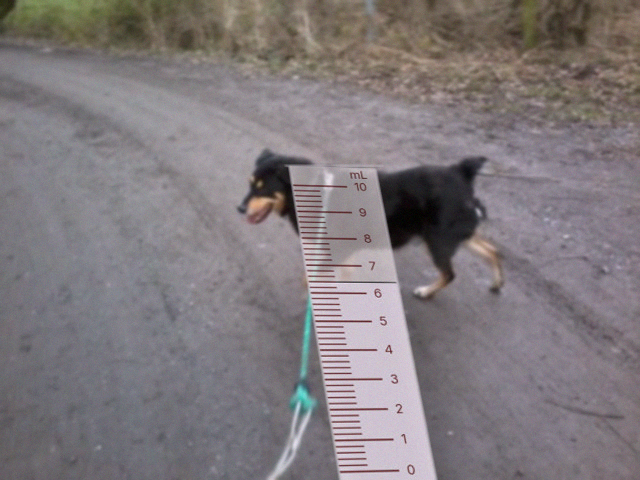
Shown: mL 6.4
